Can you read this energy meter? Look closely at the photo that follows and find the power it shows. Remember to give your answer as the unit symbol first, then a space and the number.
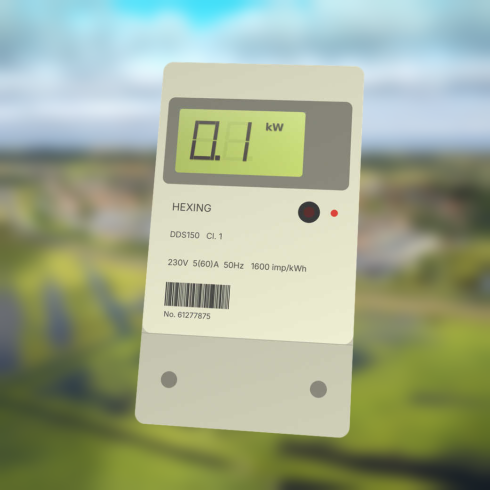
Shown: kW 0.1
